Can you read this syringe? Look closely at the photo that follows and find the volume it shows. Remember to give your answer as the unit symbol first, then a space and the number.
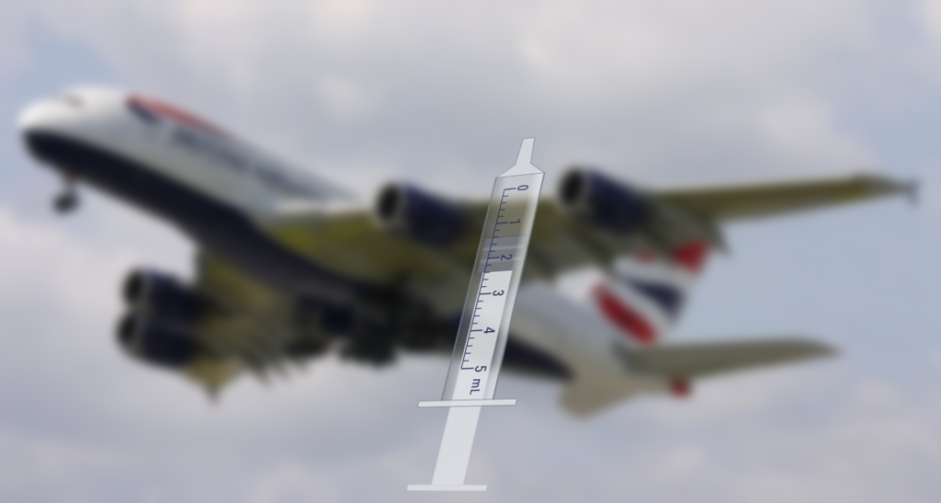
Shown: mL 1.4
